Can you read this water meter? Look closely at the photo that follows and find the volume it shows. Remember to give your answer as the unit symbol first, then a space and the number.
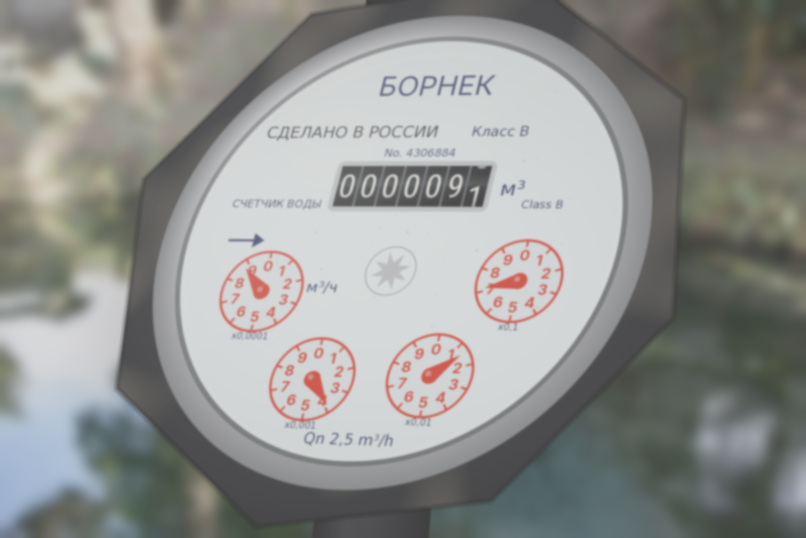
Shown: m³ 90.7138
